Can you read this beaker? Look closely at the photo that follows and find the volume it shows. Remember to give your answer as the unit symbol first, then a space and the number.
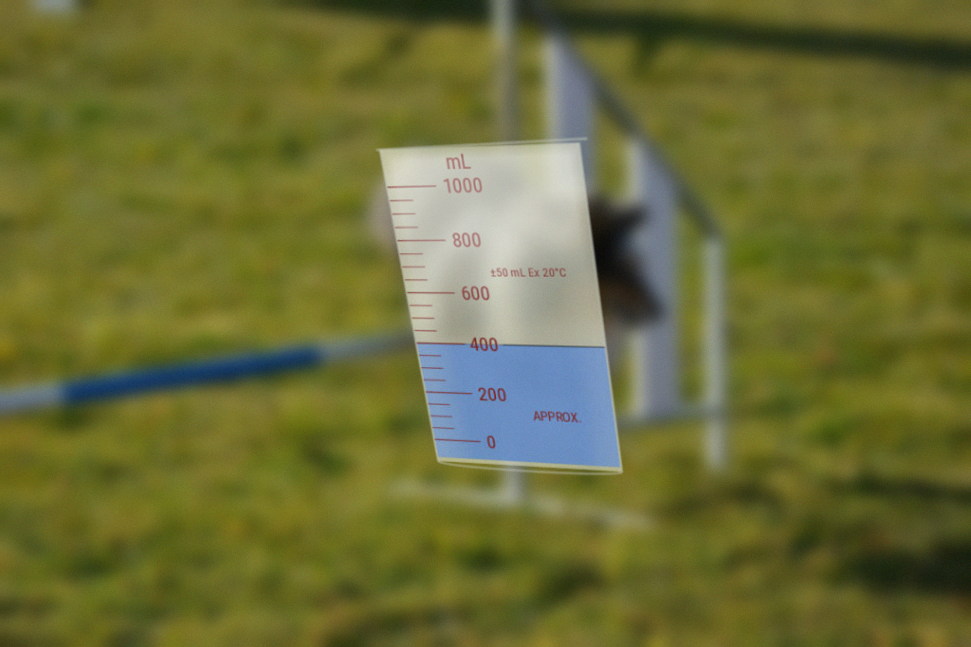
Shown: mL 400
